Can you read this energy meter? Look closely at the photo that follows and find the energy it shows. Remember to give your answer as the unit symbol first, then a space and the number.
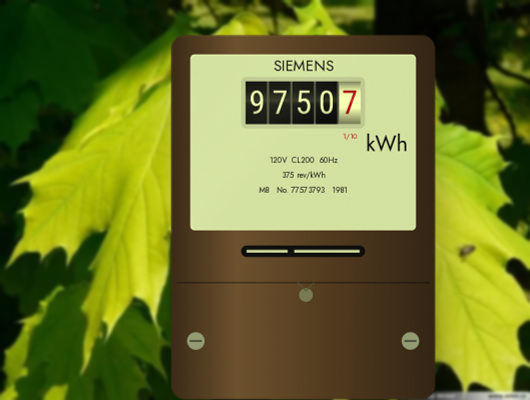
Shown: kWh 9750.7
